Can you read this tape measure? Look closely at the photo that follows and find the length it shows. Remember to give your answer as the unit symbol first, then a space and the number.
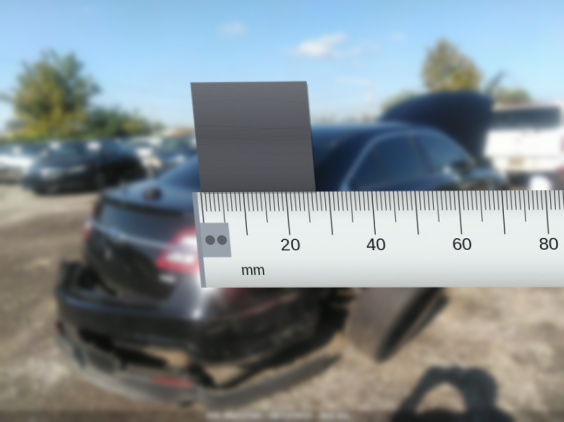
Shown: mm 27
